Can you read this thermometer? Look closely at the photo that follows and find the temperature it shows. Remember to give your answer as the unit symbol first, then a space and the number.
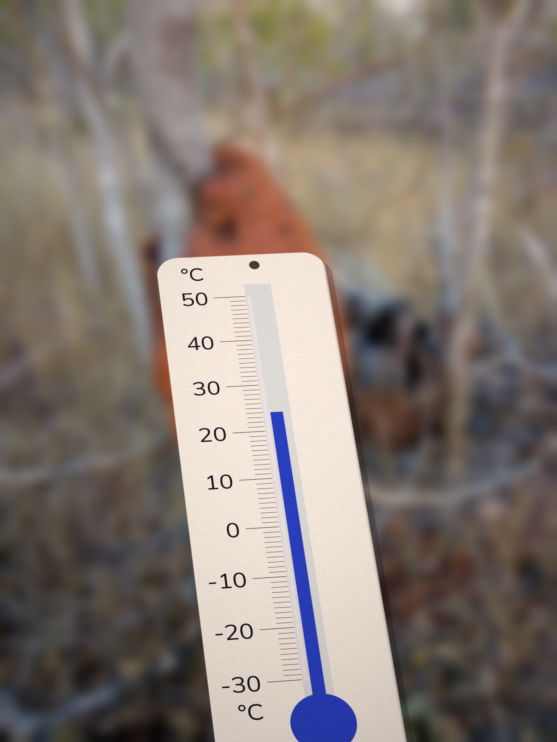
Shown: °C 24
